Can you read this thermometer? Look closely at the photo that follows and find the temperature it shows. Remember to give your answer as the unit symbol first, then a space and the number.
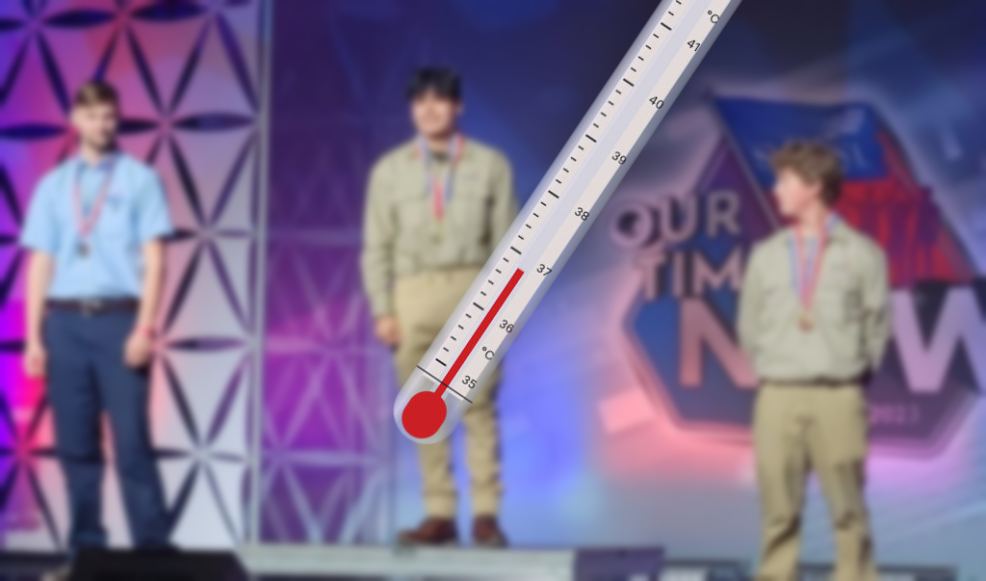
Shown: °C 36.8
